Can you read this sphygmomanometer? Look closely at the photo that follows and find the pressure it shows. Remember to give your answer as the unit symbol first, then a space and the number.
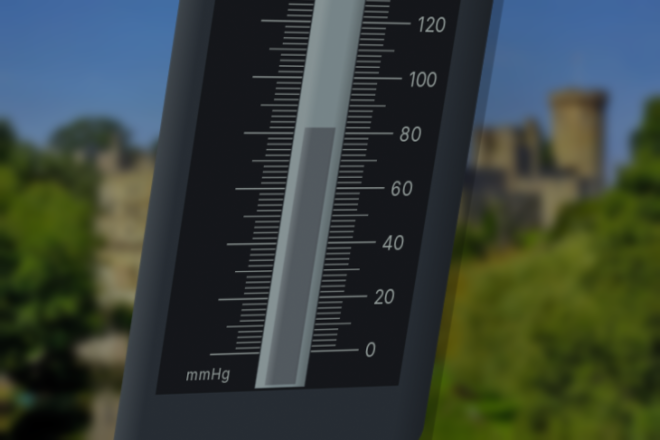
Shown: mmHg 82
